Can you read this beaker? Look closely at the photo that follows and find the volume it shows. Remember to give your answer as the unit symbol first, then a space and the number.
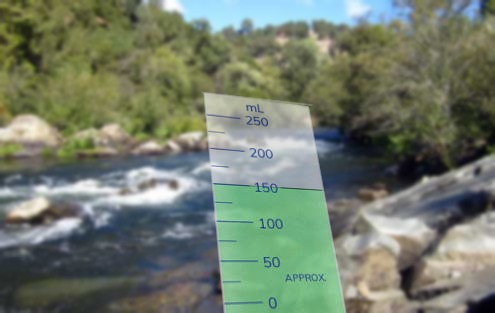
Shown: mL 150
